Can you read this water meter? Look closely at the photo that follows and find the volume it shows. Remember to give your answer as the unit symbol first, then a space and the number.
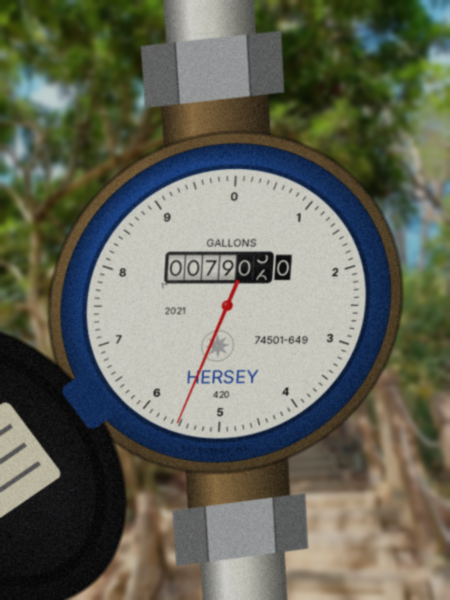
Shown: gal 79055.5
